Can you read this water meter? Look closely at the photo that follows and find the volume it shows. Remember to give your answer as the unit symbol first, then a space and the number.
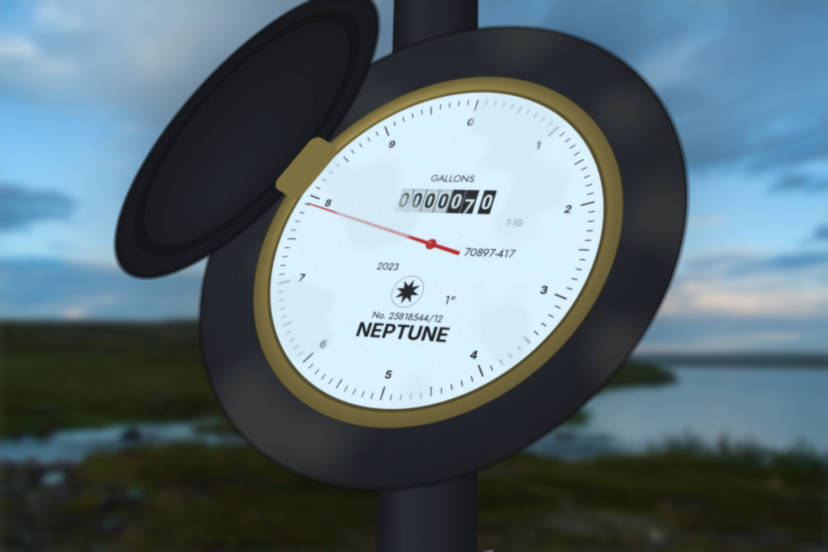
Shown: gal 67.9
